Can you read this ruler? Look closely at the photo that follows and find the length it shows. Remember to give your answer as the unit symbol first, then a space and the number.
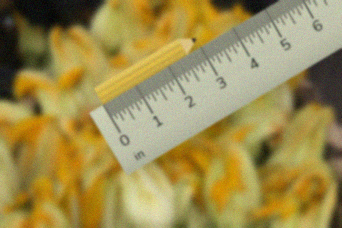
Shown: in 3
